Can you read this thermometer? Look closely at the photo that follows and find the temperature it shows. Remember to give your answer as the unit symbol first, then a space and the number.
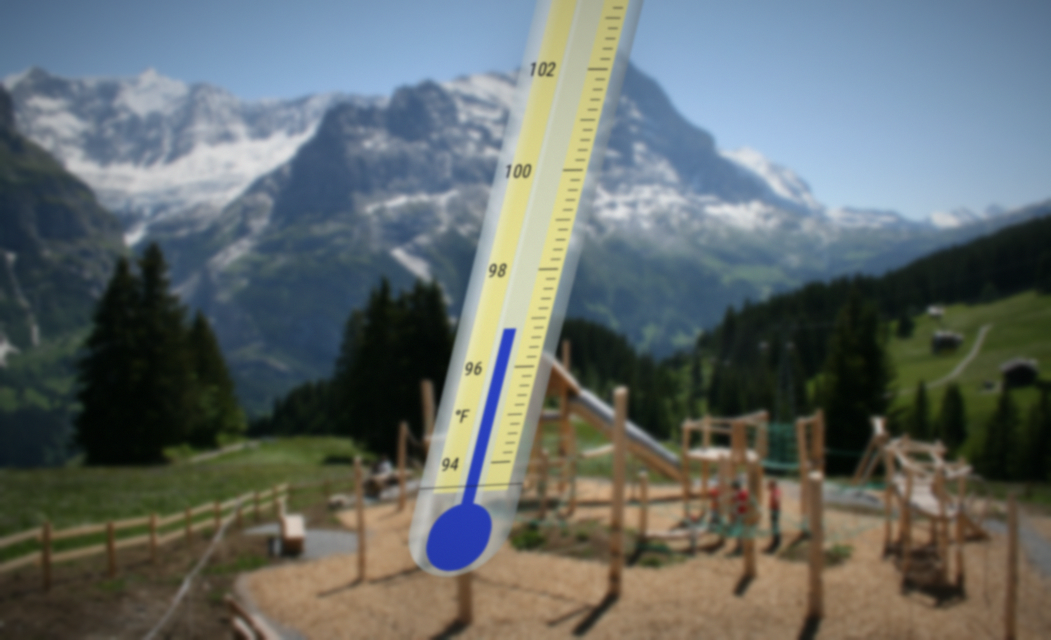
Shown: °F 96.8
